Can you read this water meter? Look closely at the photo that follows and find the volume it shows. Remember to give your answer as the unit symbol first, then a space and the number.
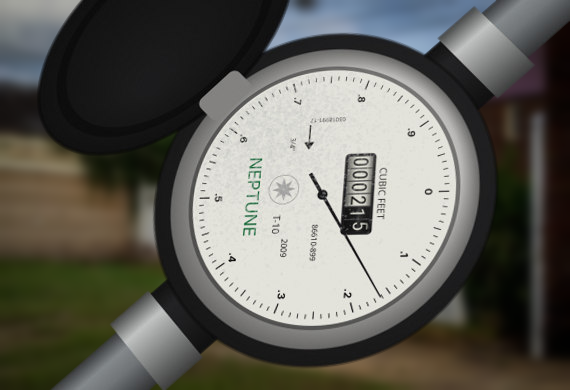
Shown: ft³ 215.16
